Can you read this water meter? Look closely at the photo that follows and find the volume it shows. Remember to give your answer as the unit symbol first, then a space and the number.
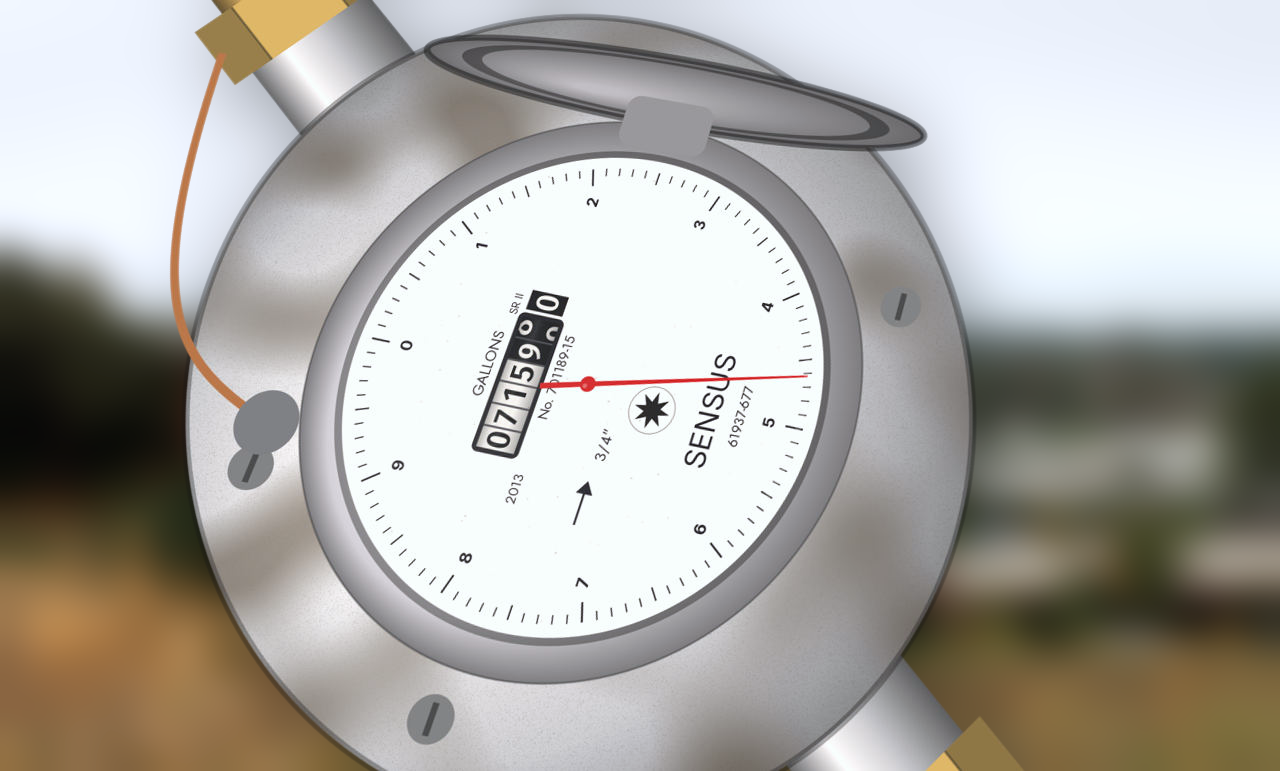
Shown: gal 715984.6
